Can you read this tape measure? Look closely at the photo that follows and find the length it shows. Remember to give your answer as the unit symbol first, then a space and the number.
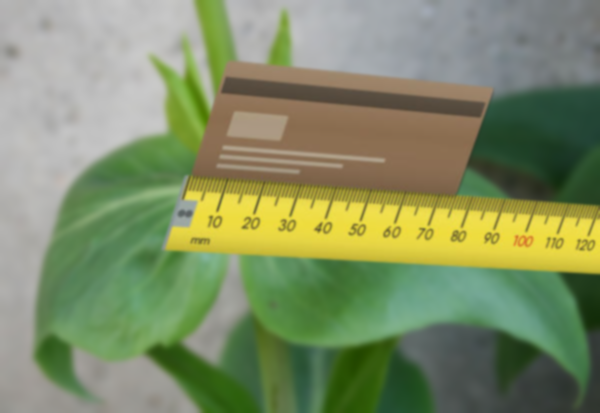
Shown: mm 75
